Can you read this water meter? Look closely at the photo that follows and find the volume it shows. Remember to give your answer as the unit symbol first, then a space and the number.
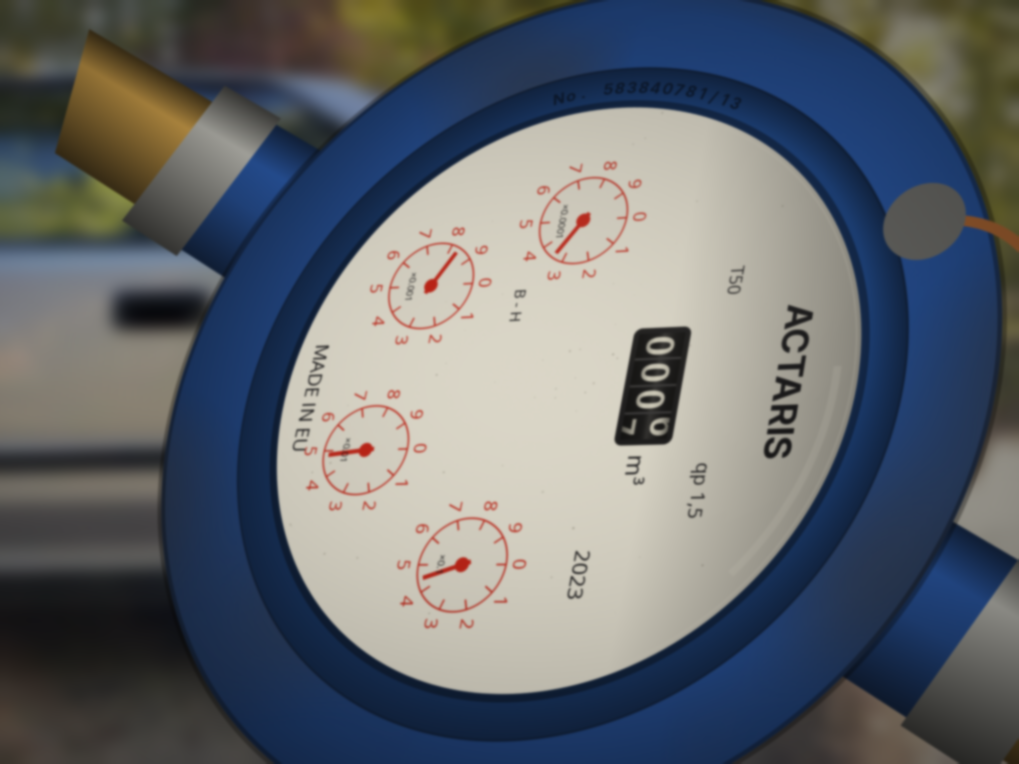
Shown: m³ 6.4483
